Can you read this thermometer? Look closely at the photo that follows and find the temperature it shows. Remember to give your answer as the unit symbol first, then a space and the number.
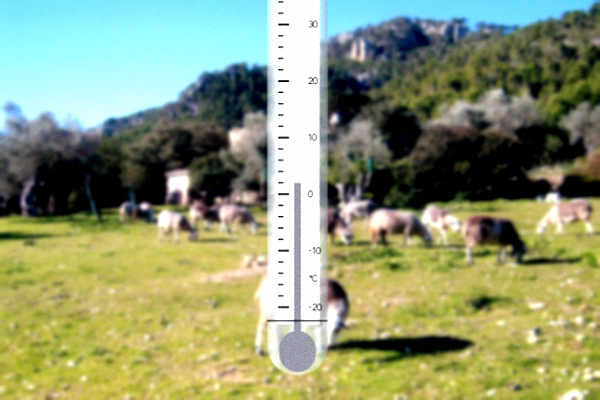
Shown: °C 2
